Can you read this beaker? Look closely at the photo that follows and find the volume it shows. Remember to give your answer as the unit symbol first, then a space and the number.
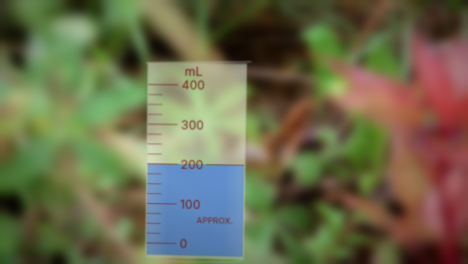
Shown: mL 200
